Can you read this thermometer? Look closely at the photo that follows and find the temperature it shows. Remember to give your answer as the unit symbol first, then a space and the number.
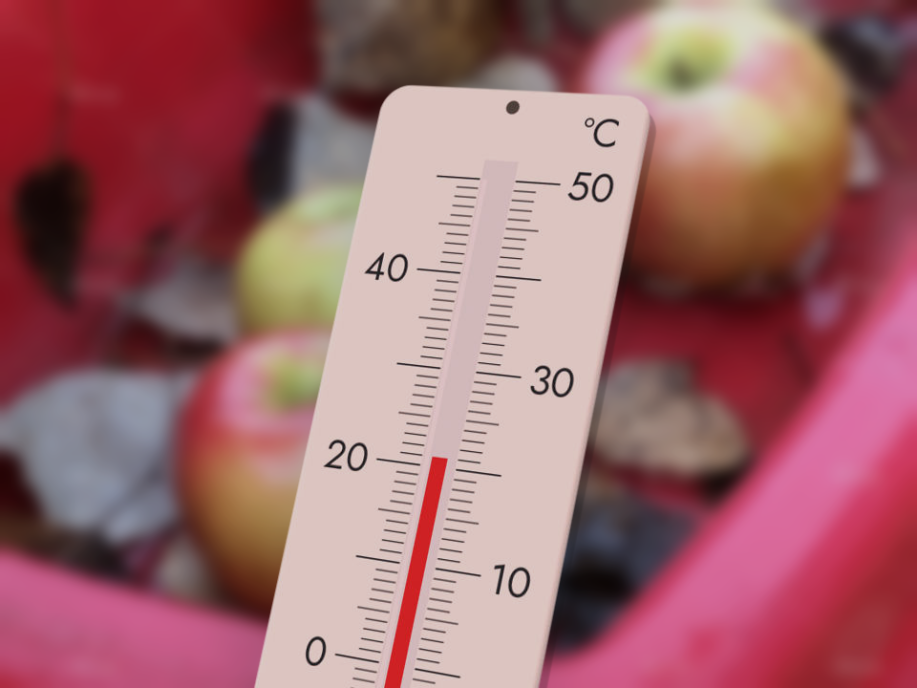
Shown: °C 21
